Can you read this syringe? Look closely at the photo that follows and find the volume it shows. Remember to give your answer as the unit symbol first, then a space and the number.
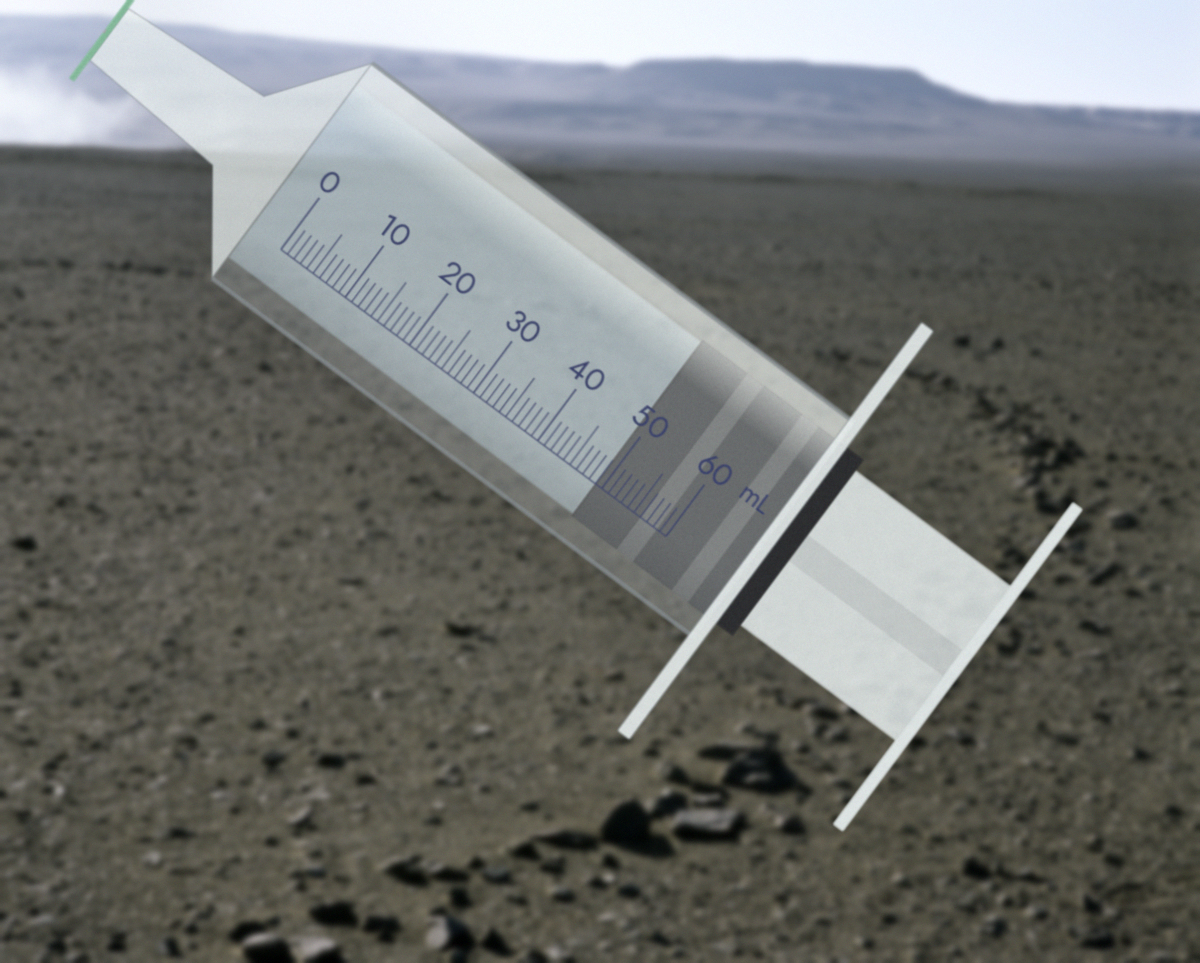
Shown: mL 49
